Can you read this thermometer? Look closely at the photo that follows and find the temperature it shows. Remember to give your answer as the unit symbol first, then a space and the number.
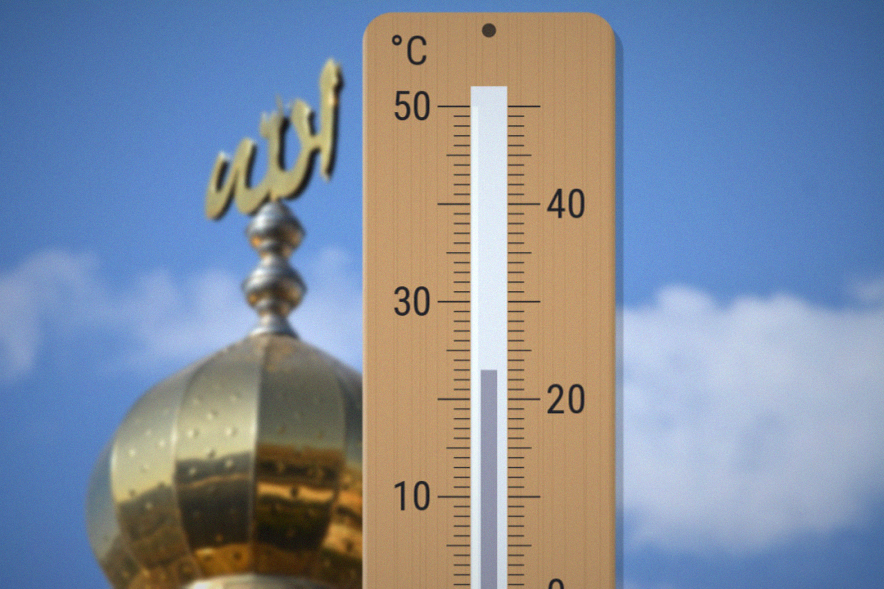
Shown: °C 23
